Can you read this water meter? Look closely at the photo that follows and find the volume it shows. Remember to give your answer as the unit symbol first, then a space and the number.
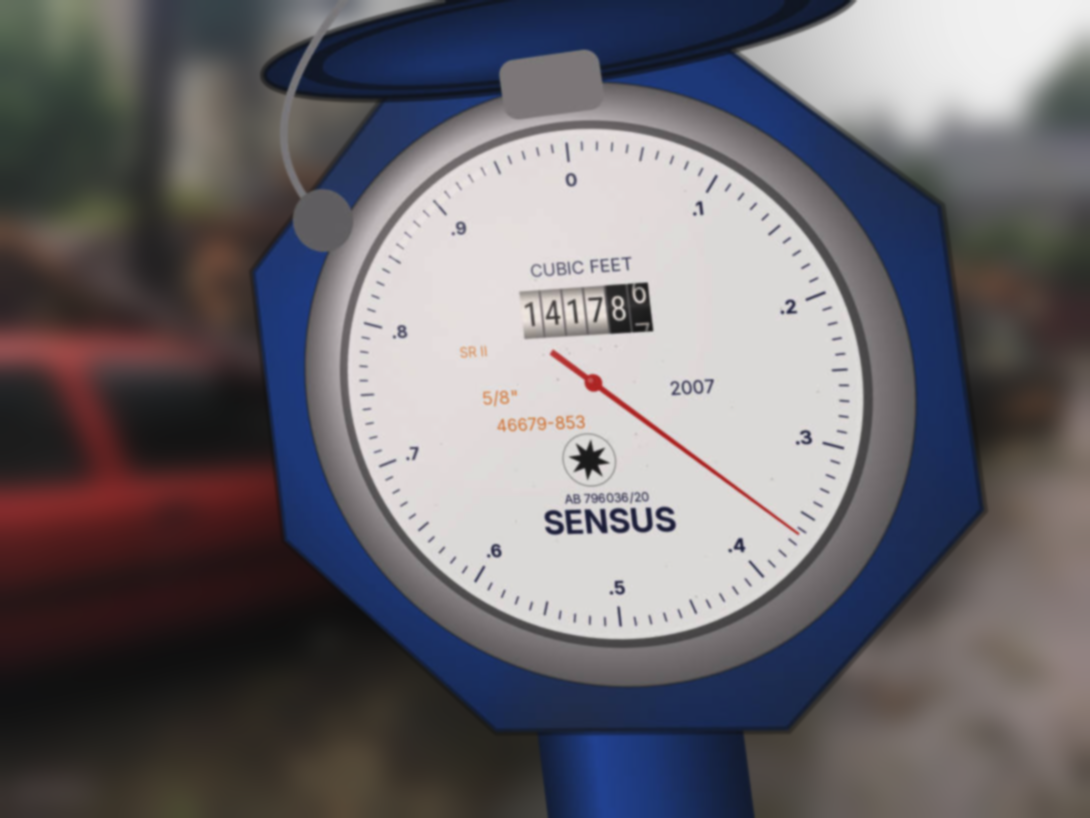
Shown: ft³ 141786.36
